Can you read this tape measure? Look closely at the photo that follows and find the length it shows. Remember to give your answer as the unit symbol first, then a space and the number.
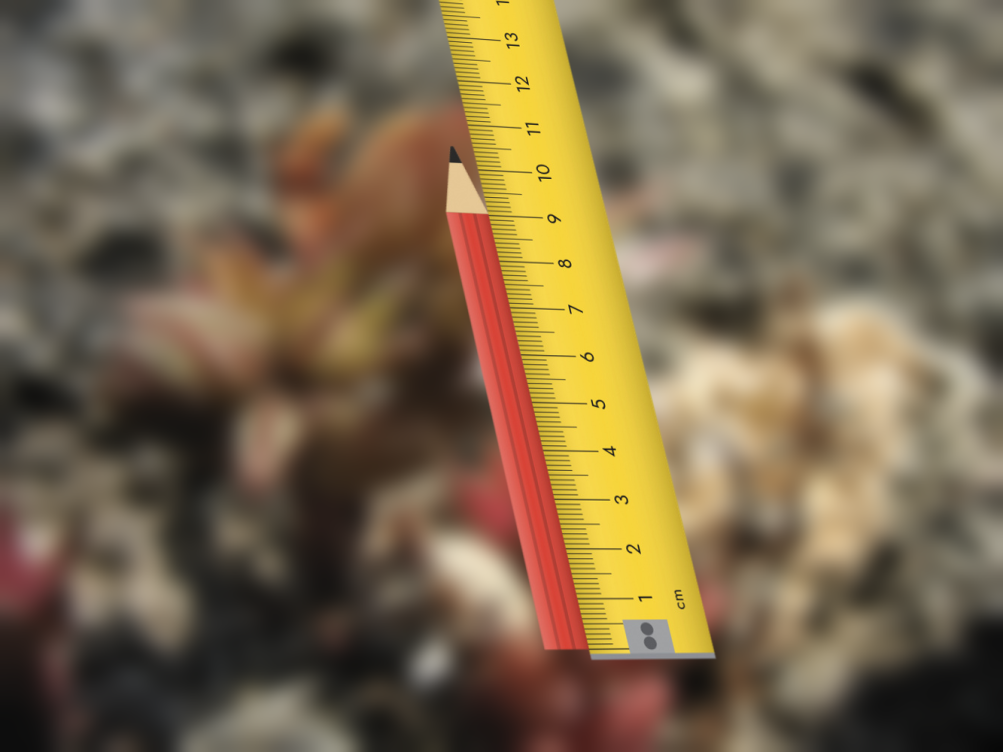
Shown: cm 10.5
